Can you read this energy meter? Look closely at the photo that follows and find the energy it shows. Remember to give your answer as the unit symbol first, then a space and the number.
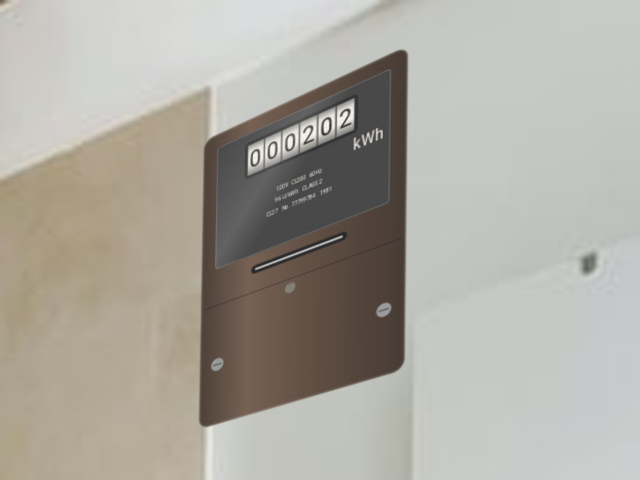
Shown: kWh 202
